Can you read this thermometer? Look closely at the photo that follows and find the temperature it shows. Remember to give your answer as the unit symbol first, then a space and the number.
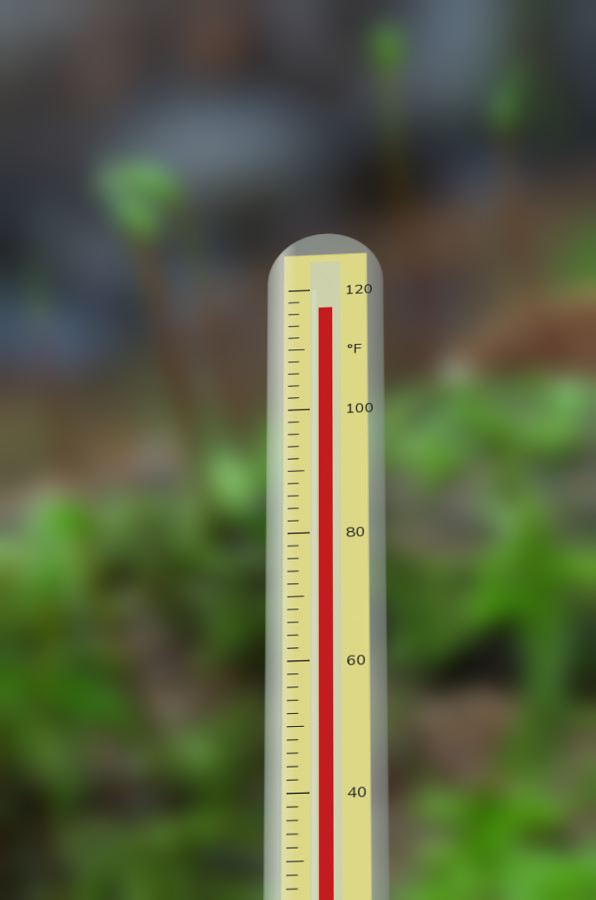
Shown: °F 117
